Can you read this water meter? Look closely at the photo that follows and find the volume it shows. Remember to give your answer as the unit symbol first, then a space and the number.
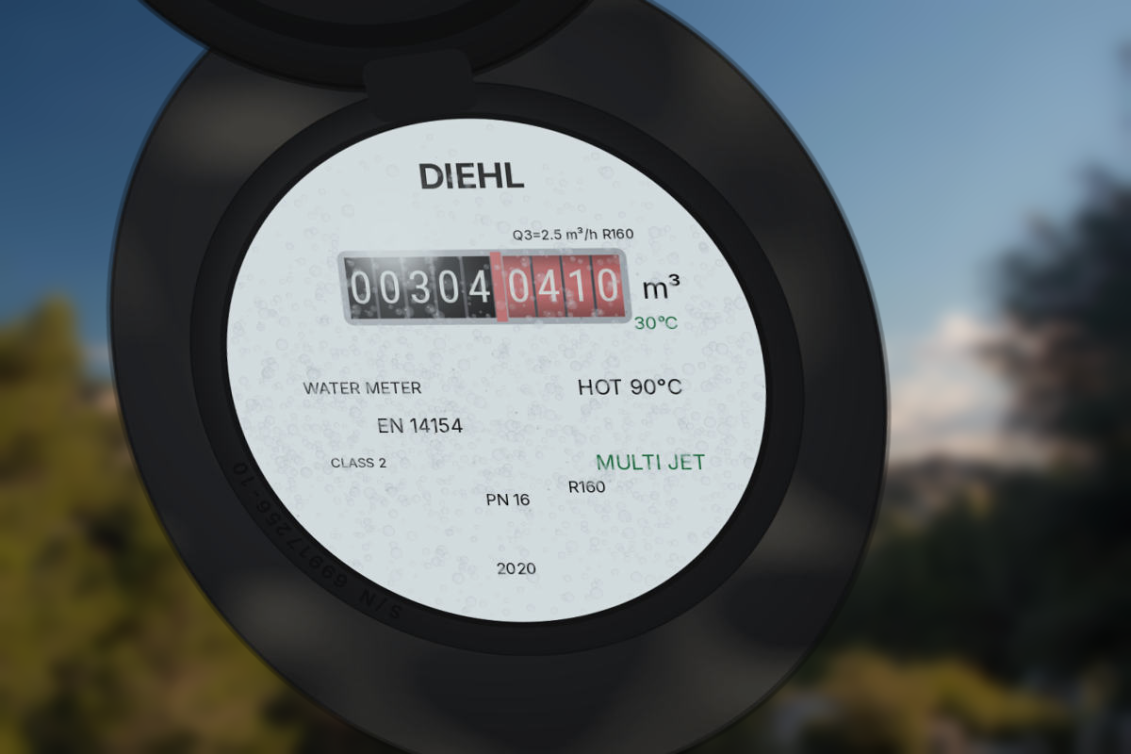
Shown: m³ 304.0410
